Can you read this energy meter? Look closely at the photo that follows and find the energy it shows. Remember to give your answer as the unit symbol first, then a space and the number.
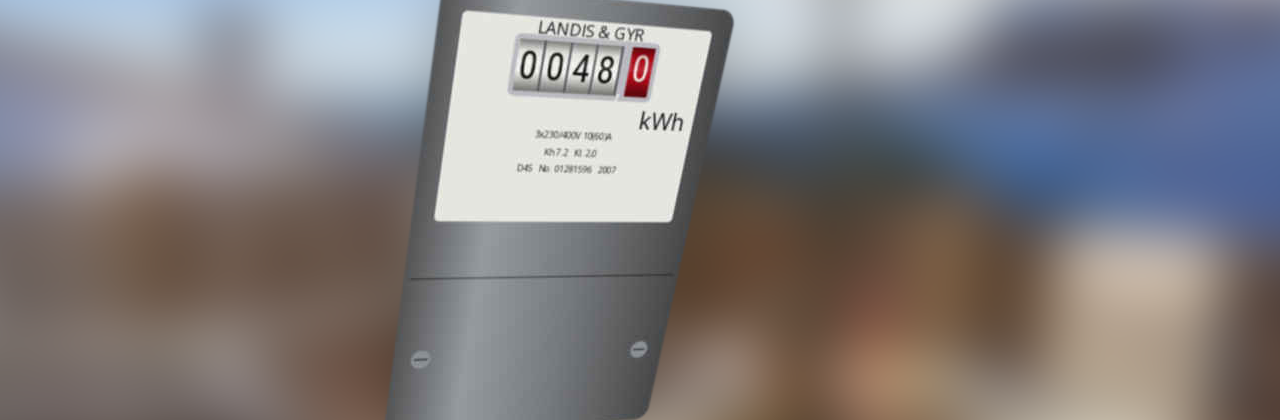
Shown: kWh 48.0
